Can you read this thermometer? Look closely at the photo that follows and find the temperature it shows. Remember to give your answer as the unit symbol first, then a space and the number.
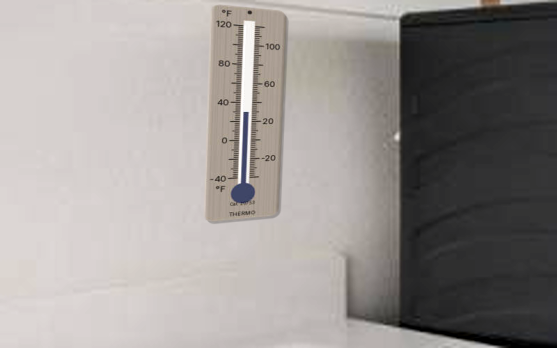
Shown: °F 30
